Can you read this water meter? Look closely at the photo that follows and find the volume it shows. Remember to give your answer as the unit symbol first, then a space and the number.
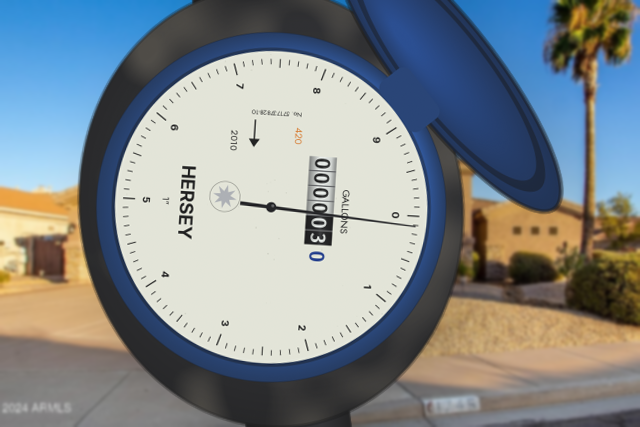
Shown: gal 30.1
